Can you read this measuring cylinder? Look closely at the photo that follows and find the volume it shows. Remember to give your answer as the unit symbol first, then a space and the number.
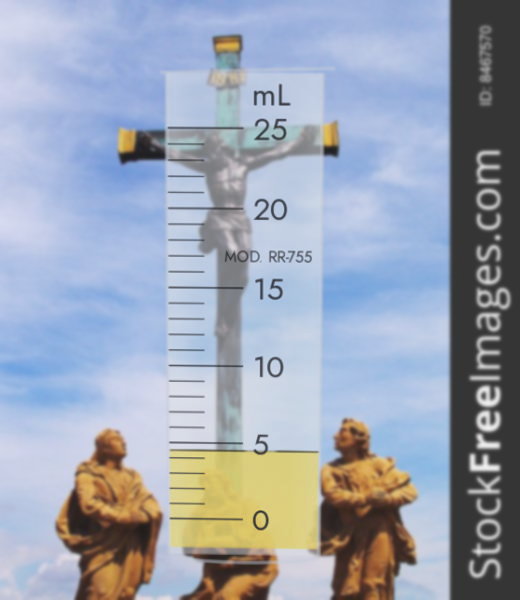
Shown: mL 4.5
